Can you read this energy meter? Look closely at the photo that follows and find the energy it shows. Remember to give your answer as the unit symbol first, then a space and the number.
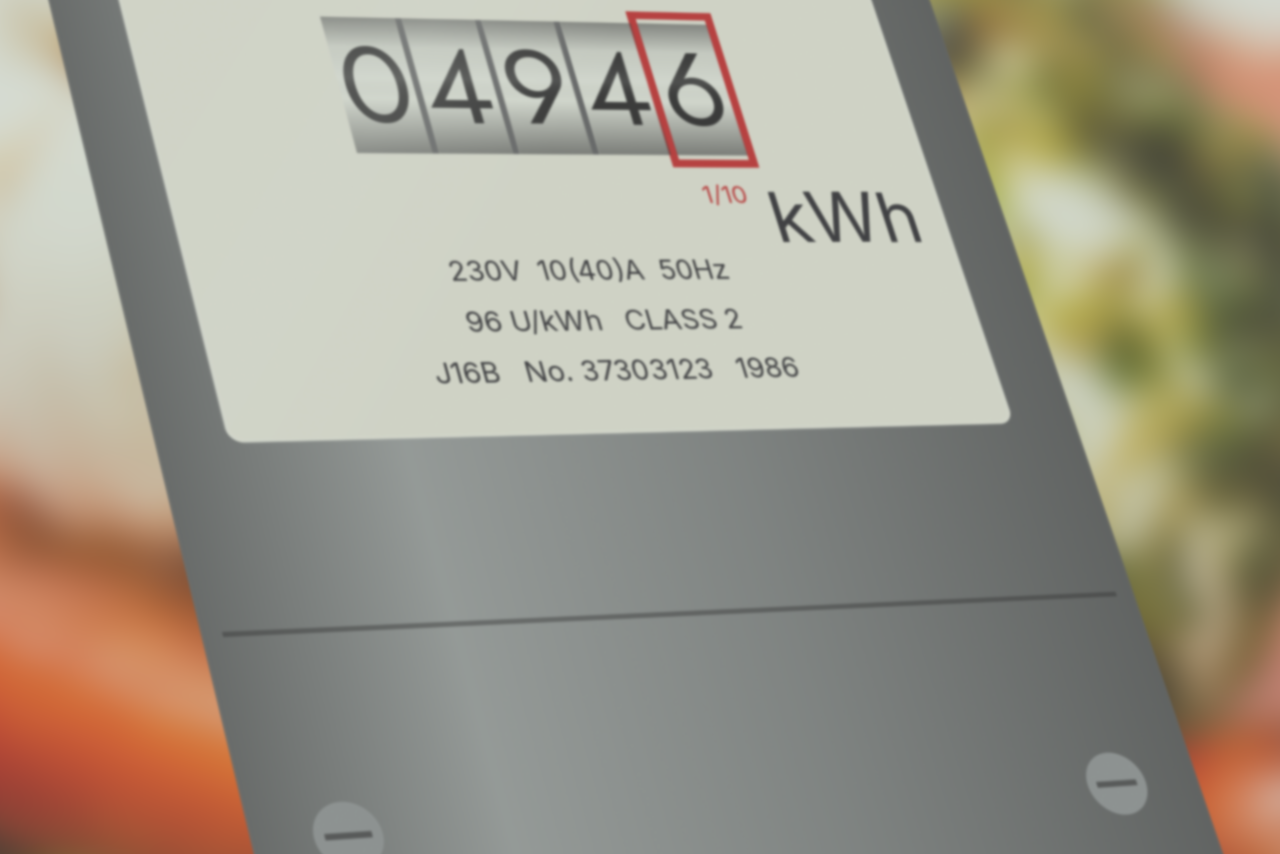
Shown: kWh 494.6
